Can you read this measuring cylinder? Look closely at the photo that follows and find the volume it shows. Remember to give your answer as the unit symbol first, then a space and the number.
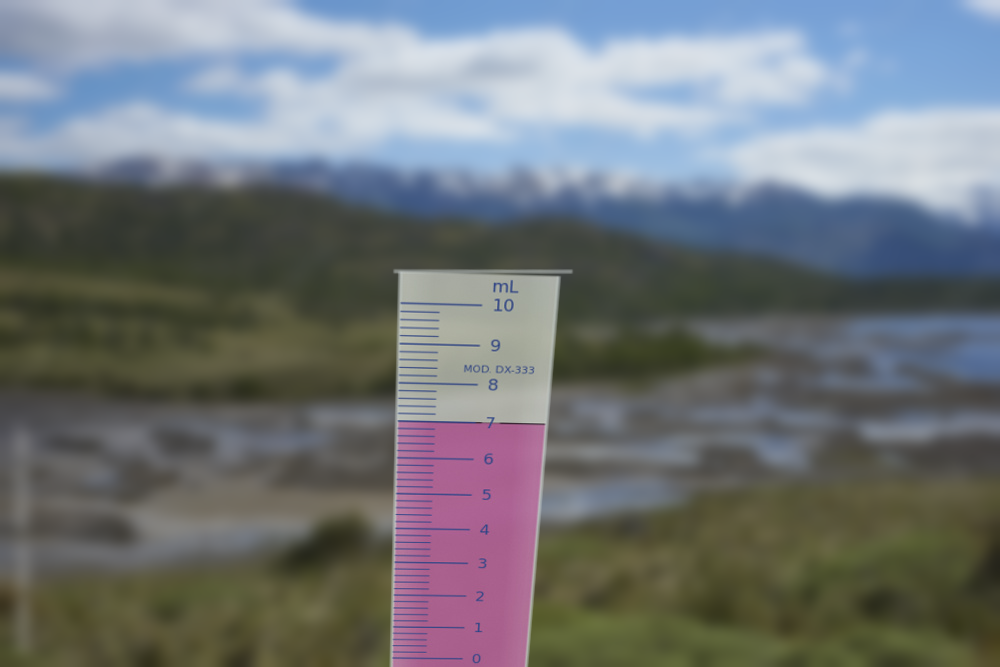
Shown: mL 7
